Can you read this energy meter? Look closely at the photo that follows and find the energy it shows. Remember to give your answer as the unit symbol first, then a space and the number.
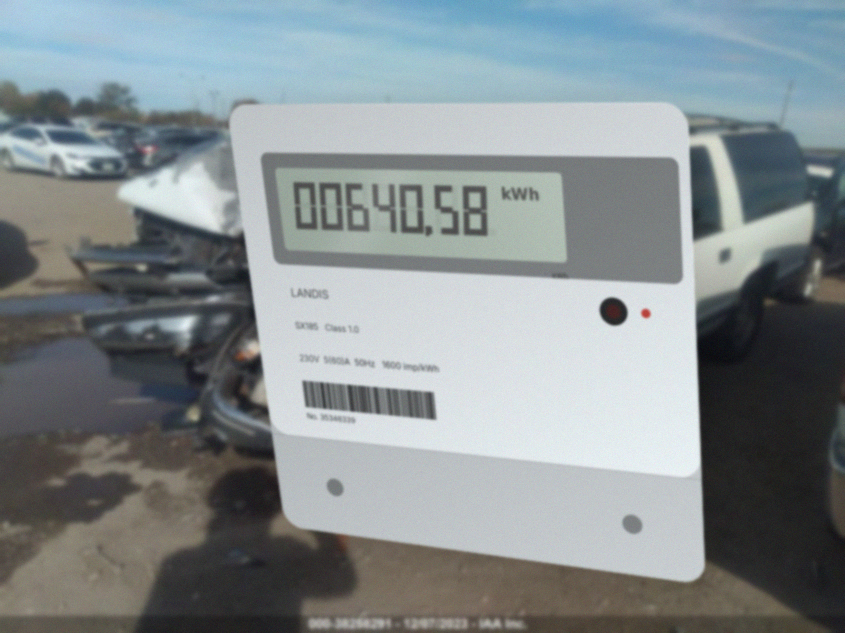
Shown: kWh 640.58
